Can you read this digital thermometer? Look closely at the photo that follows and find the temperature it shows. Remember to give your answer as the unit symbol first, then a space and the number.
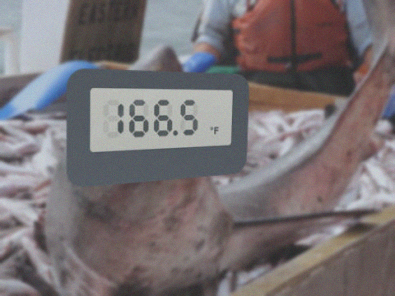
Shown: °F 166.5
